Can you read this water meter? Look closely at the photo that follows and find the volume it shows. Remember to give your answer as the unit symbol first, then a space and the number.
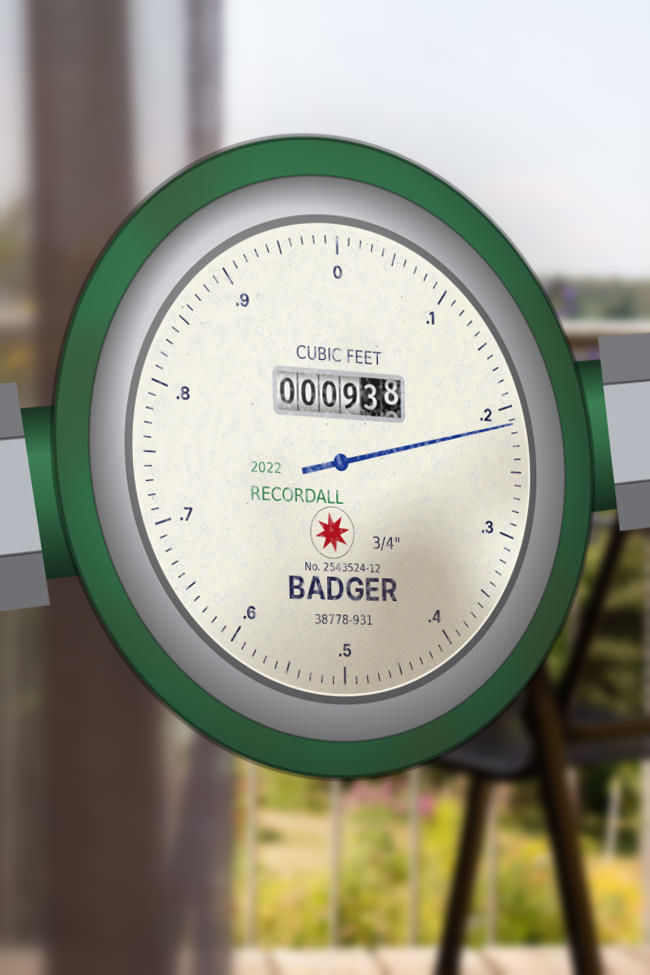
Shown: ft³ 938.21
